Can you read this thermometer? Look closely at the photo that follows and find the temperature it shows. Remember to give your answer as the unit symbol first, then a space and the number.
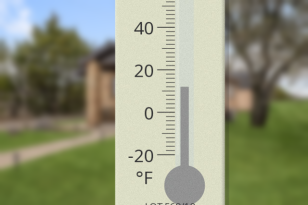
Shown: °F 12
